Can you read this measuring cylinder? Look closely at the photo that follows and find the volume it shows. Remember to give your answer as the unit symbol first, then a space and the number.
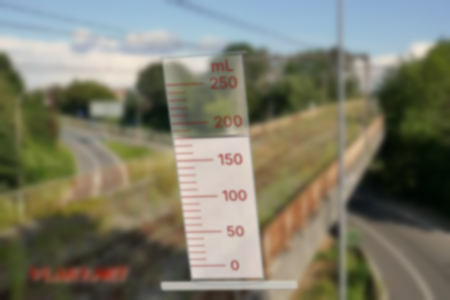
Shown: mL 180
